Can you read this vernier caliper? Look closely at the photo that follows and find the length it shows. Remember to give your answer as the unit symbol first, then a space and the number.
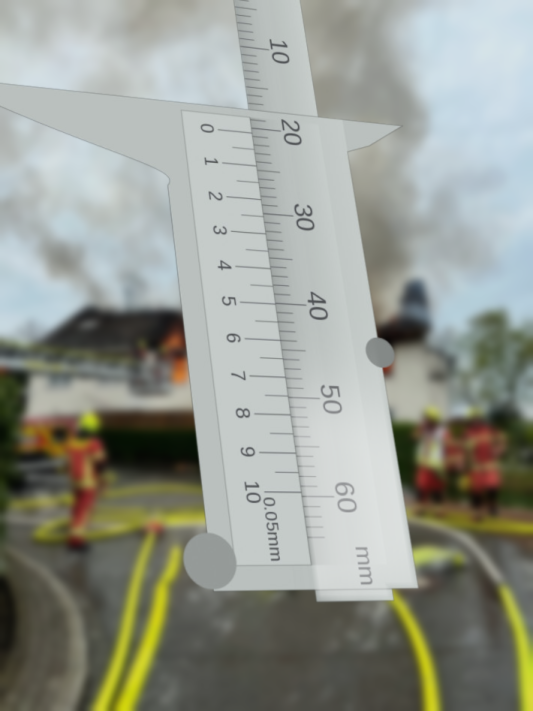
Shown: mm 20.6
